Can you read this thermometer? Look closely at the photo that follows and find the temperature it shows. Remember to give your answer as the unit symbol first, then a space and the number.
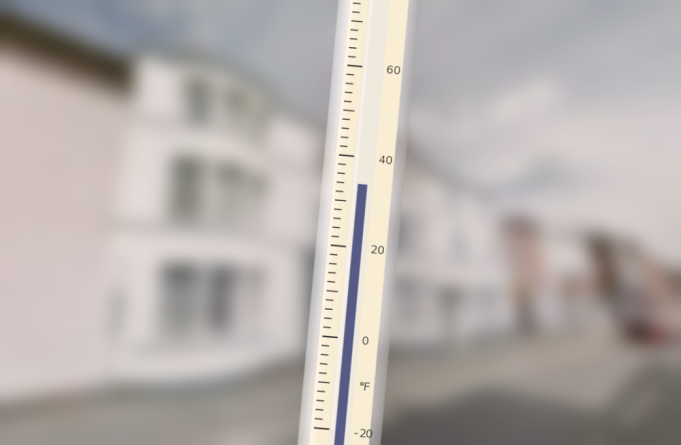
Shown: °F 34
